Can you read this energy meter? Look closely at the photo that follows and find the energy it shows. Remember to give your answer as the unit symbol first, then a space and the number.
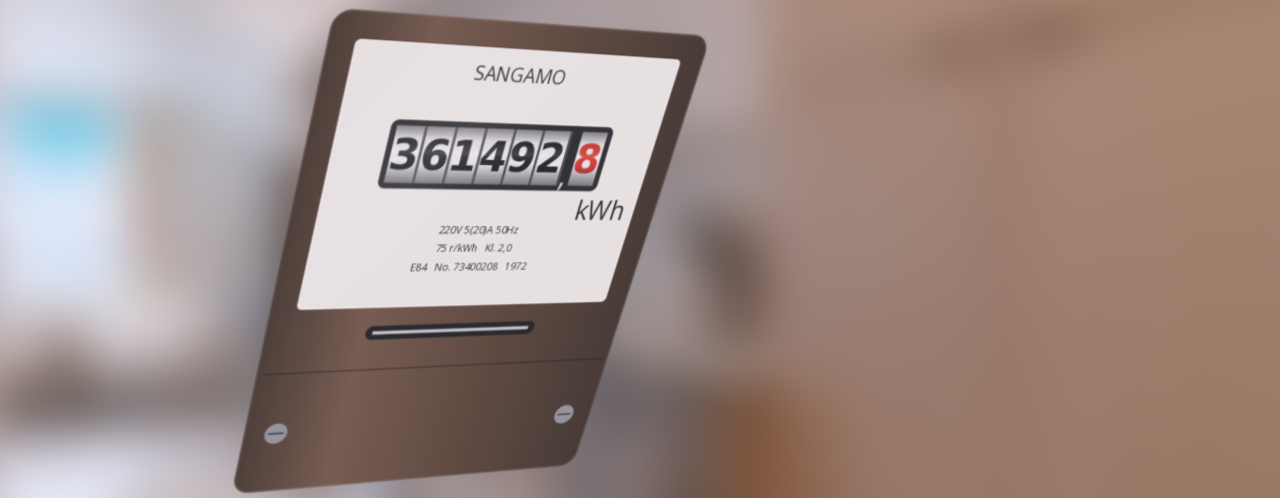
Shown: kWh 361492.8
